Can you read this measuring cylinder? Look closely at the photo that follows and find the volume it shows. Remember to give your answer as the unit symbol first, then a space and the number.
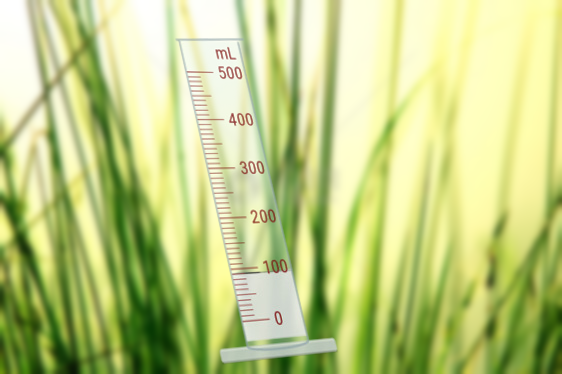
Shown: mL 90
